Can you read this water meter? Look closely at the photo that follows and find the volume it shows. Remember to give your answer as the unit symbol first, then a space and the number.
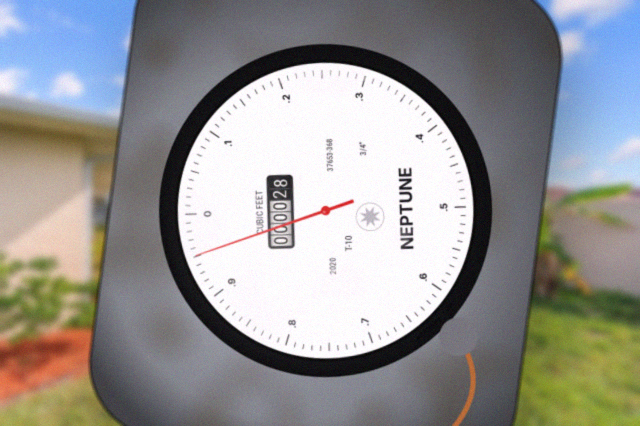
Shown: ft³ 27.95
